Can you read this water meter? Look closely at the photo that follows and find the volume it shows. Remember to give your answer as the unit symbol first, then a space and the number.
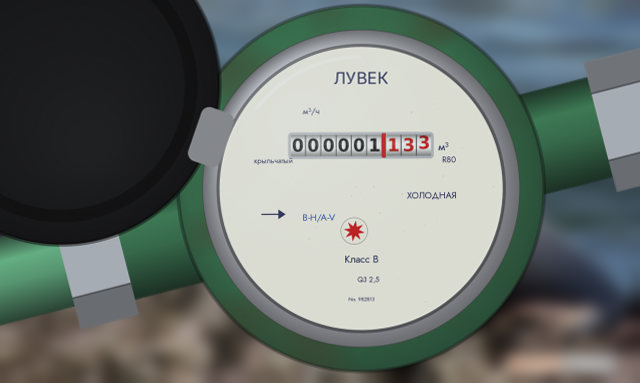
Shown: m³ 1.133
